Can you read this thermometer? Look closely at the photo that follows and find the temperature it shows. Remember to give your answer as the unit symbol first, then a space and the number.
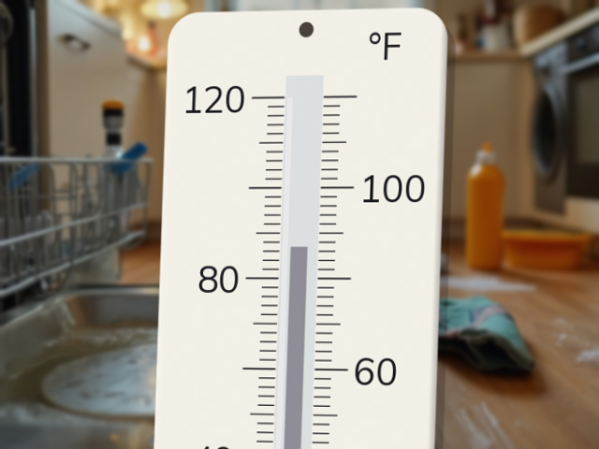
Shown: °F 87
